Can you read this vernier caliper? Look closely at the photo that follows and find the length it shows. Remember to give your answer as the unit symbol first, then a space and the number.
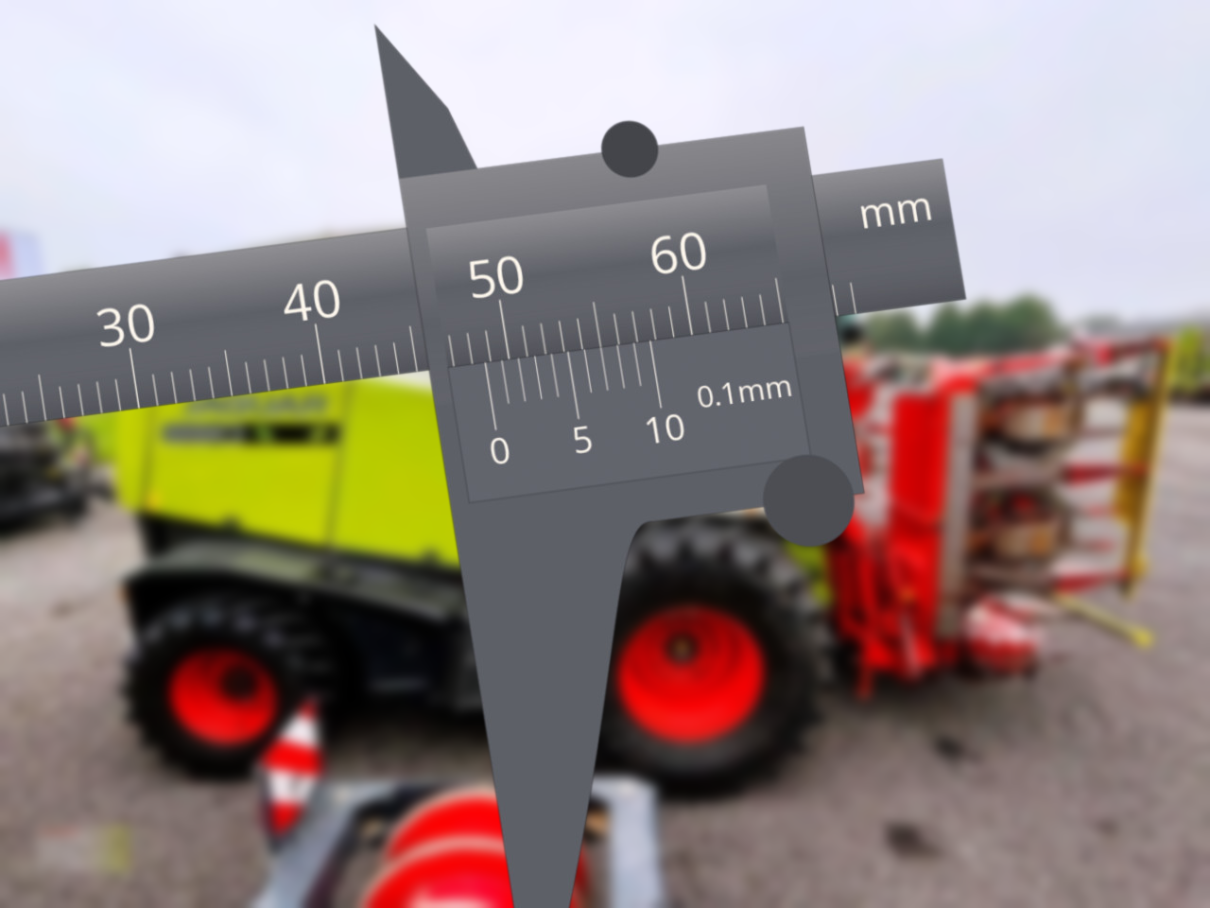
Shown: mm 48.7
